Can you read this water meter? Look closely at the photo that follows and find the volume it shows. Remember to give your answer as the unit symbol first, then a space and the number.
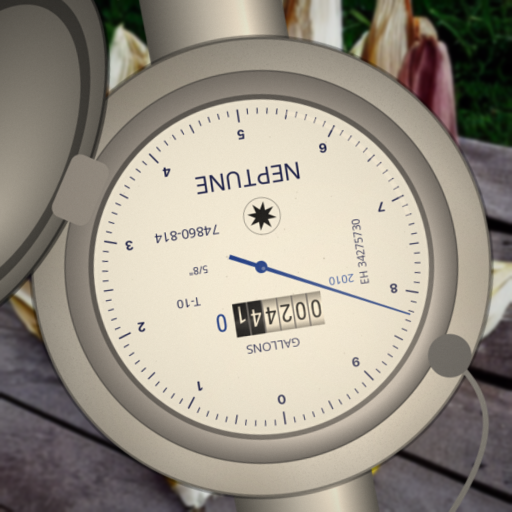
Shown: gal 24408.2
